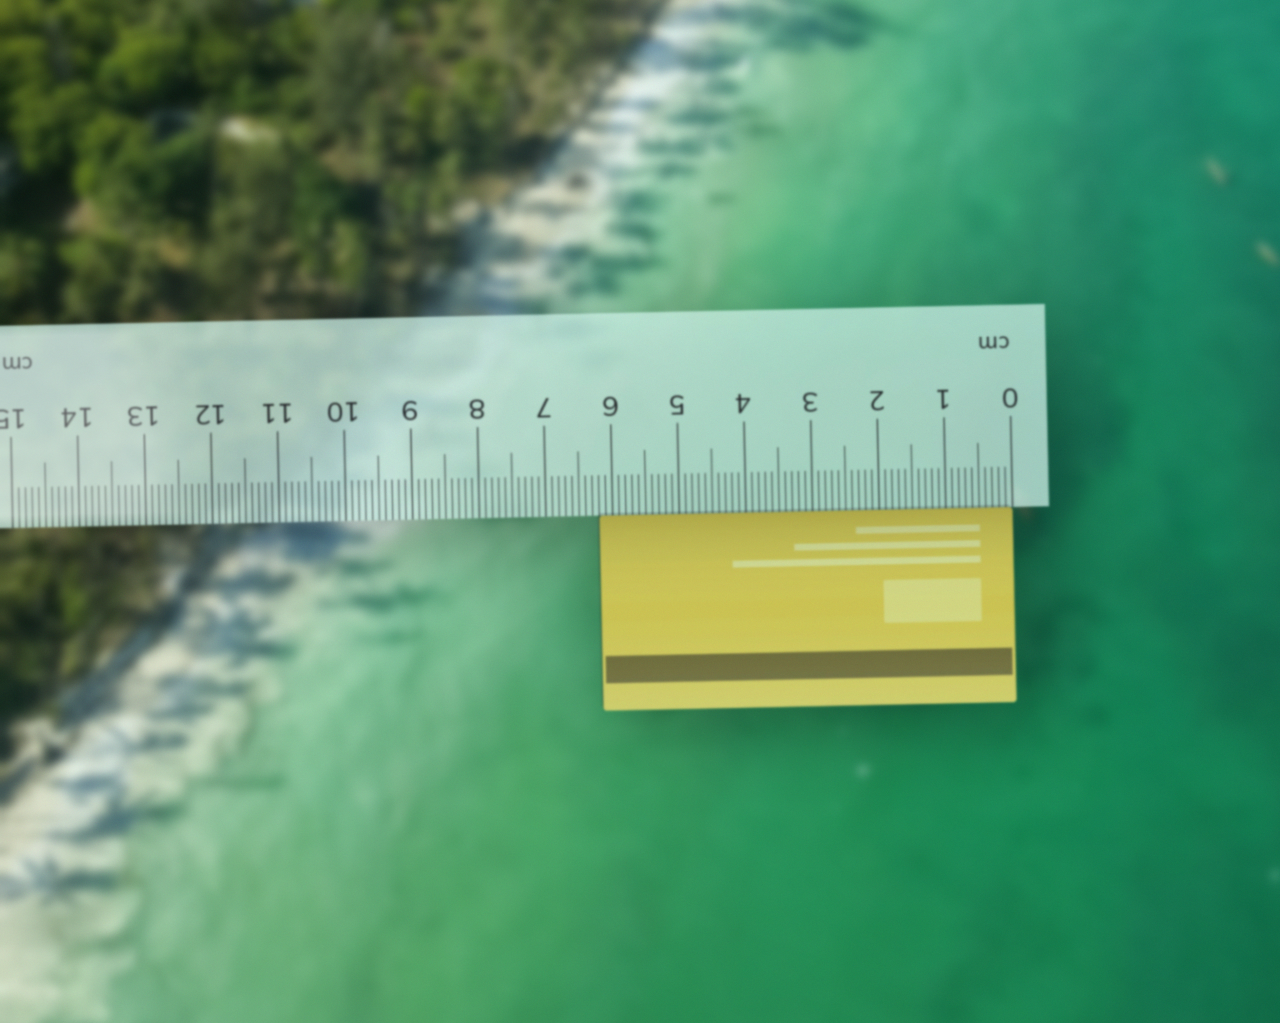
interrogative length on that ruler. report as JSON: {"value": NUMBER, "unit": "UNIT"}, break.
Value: {"value": 6.2, "unit": "cm"}
